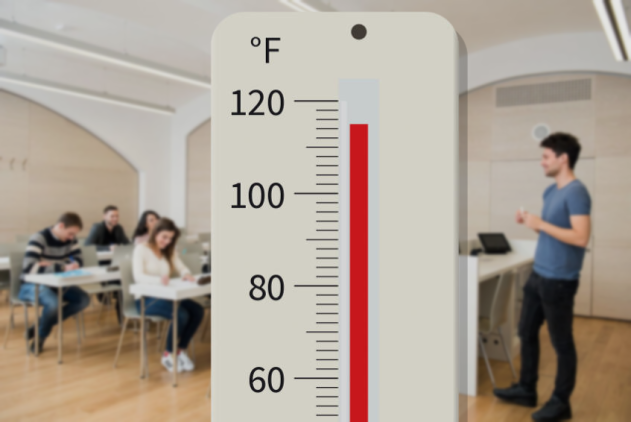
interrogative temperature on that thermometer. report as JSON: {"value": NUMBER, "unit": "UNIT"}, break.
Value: {"value": 115, "unit": "°F"}
